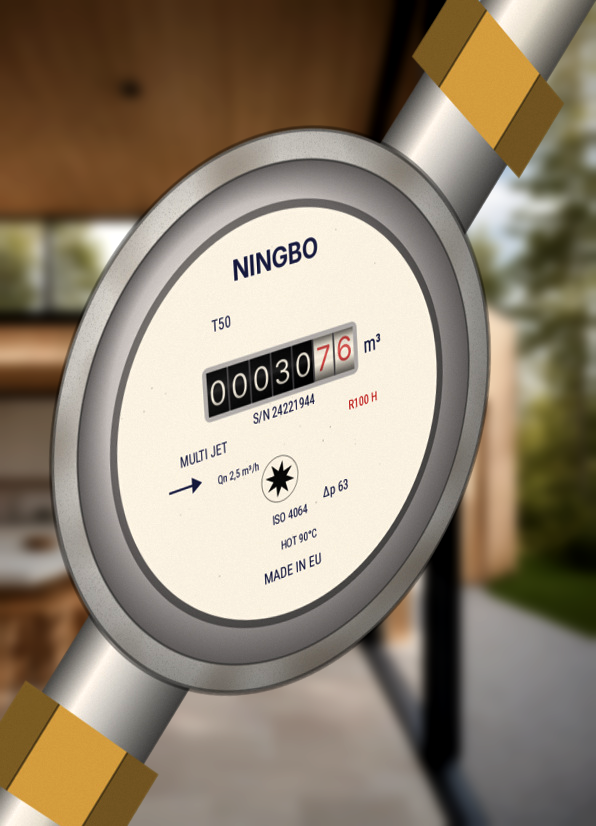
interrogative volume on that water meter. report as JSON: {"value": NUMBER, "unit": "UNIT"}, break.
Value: {"value": 30.76, "unit": "m³"}
